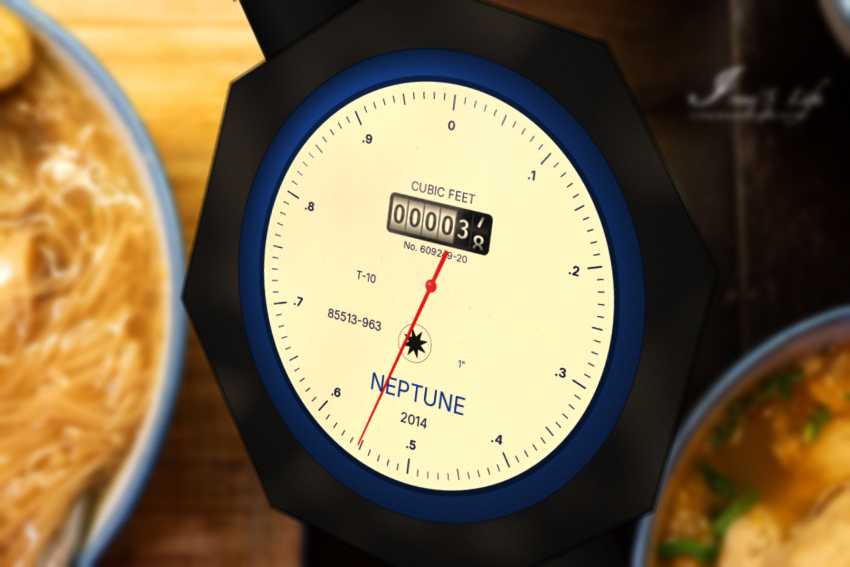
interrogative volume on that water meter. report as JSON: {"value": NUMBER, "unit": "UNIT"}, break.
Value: {"value": 37.55, "unit": "ft³"}
